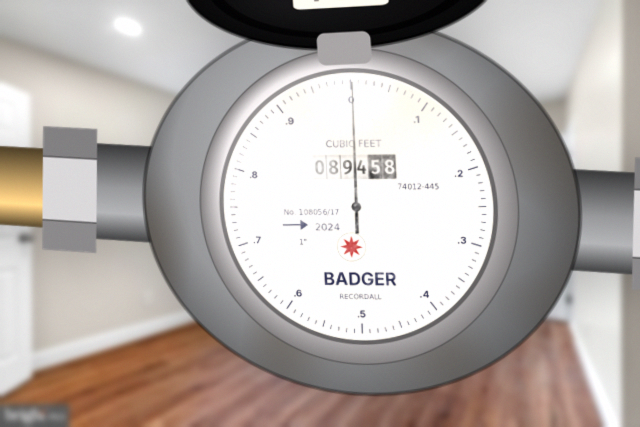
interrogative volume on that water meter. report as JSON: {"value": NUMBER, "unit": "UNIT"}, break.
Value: {"value": 89458.00, "unit": "ft³"}
